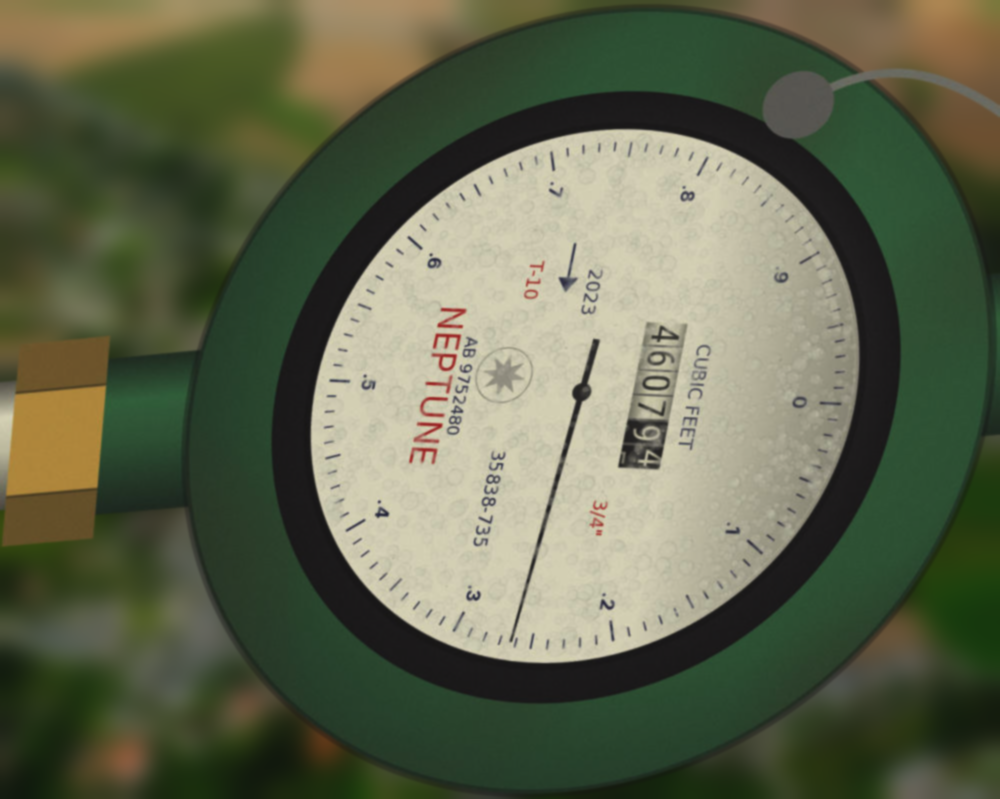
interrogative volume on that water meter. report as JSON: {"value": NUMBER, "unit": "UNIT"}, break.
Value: {"value": 460794.26, "unit": "ft³"}
